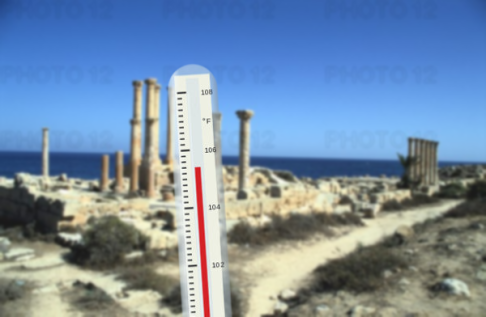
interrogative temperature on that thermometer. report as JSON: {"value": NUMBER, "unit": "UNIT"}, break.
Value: {"value": 105.4, "unit": "°F"}
